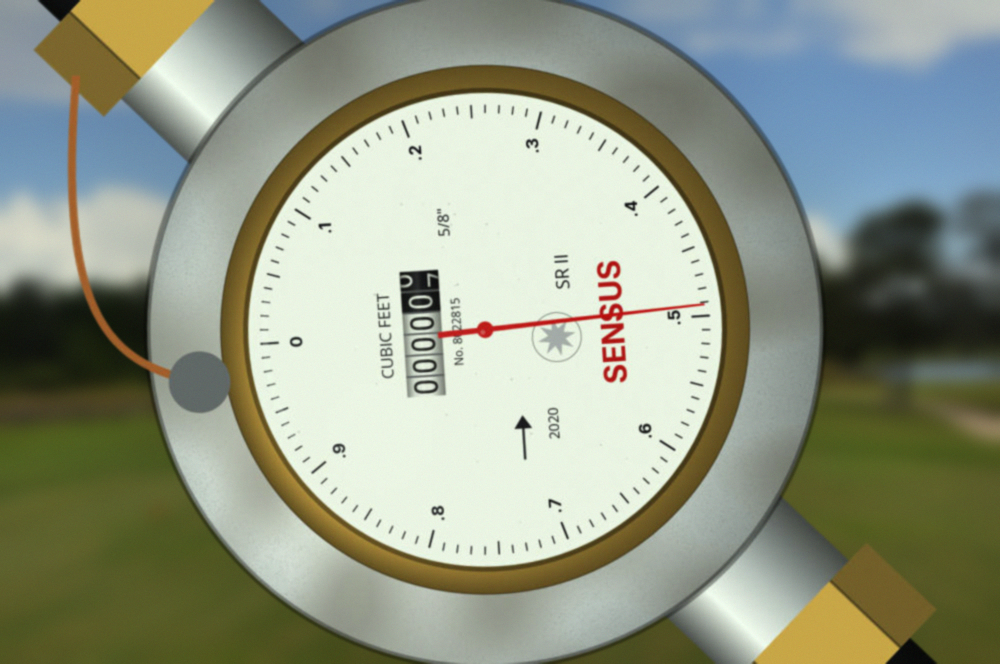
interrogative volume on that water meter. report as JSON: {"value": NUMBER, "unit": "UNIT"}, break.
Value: {"value": 6.49, "unit": "ft³"}
